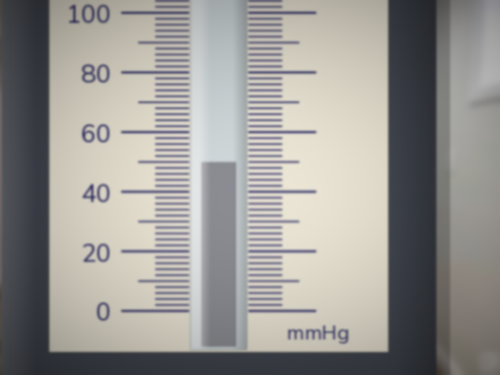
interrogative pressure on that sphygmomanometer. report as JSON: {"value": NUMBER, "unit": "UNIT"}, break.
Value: {"value": 50, "unit": "mmHg"}
